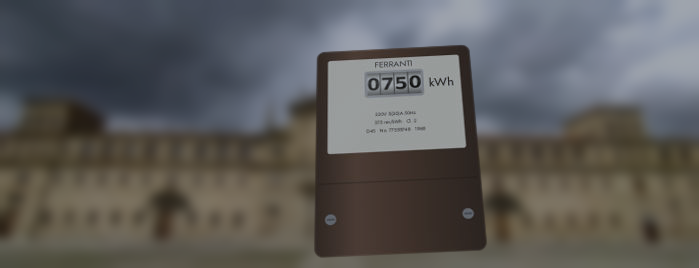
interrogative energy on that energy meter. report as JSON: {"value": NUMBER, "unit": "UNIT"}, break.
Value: {"value": 750, "unit": "kWh"}
